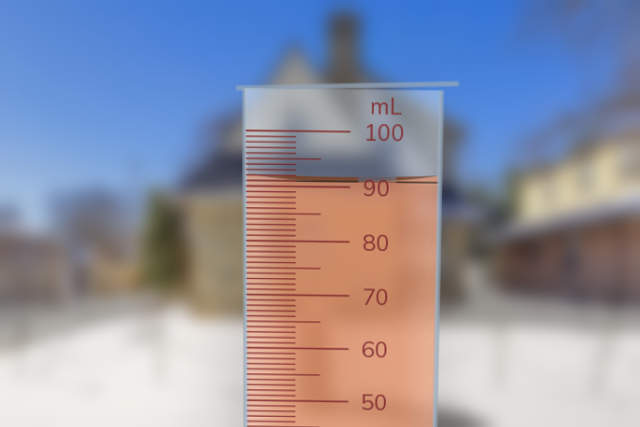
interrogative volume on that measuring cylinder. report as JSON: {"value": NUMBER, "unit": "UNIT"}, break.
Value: {"value": 91, "unit": "mL"}
